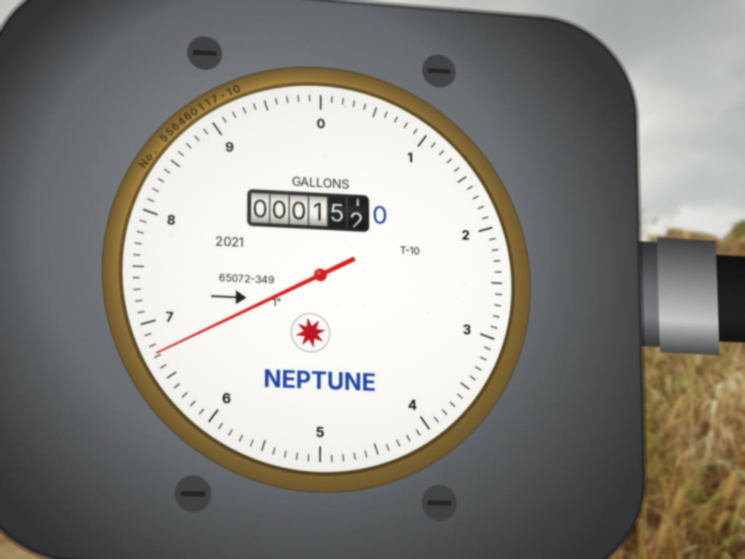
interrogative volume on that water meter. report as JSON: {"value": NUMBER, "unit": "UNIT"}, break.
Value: {"value": 1516.7, "unit": "gal"}
